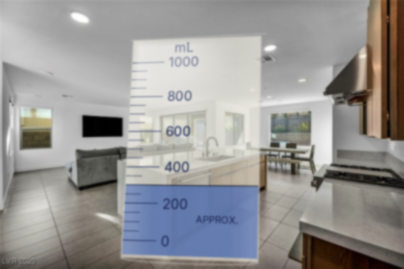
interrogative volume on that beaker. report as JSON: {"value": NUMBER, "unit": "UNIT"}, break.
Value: {"value": 300, "unit": "mL"}
